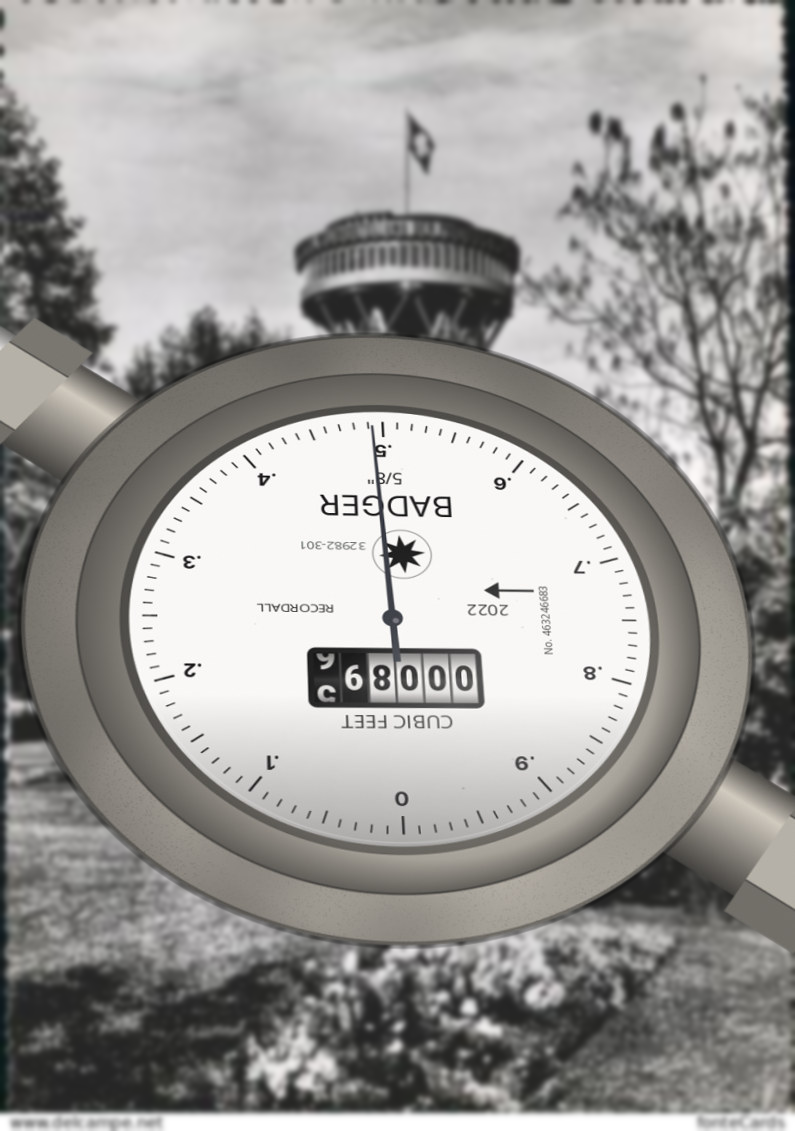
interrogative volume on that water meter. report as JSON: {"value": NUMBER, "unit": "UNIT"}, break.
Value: {"value": 895.49, "unit": "ft³"}
